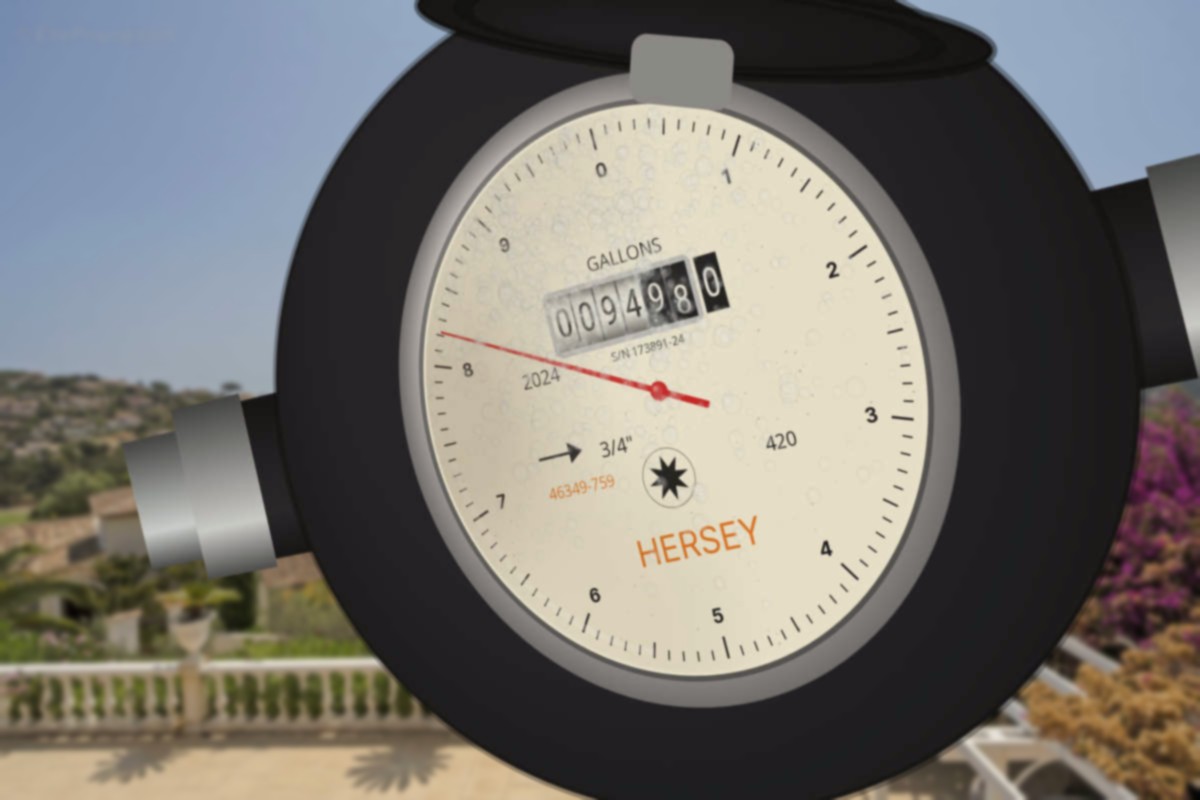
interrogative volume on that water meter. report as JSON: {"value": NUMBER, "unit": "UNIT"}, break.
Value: {"value": 94978.2, "unit": "gal"}
